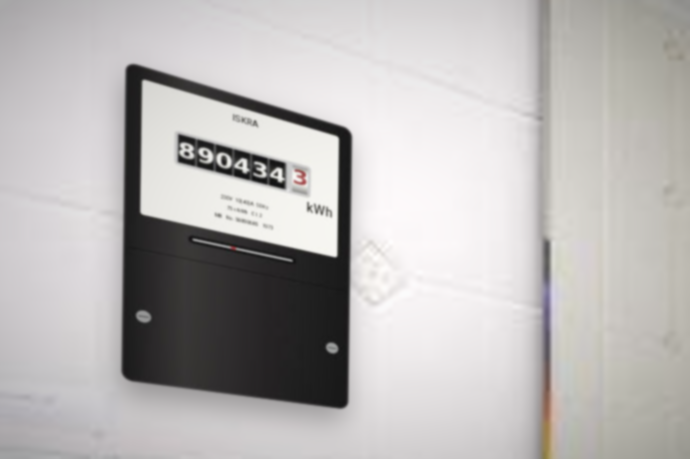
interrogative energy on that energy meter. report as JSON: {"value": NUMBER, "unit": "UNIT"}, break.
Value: {"value": 890434.3, "unit": "kWh"}
